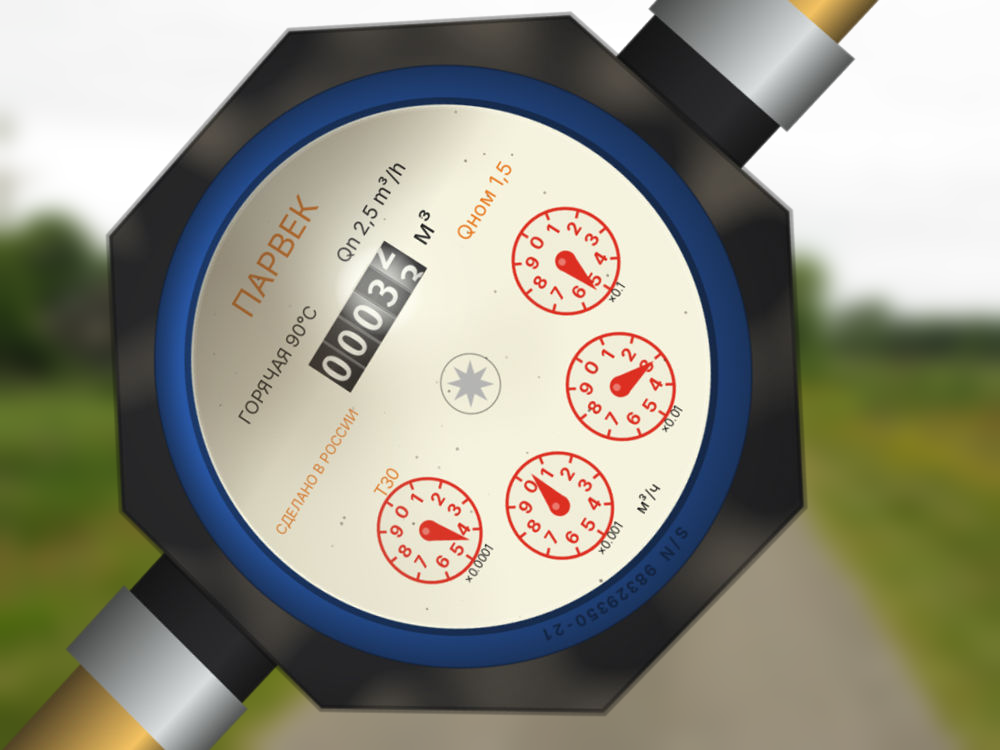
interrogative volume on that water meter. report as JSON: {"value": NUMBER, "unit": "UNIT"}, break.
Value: {"value": 32.5304, "unit": "m³"}
